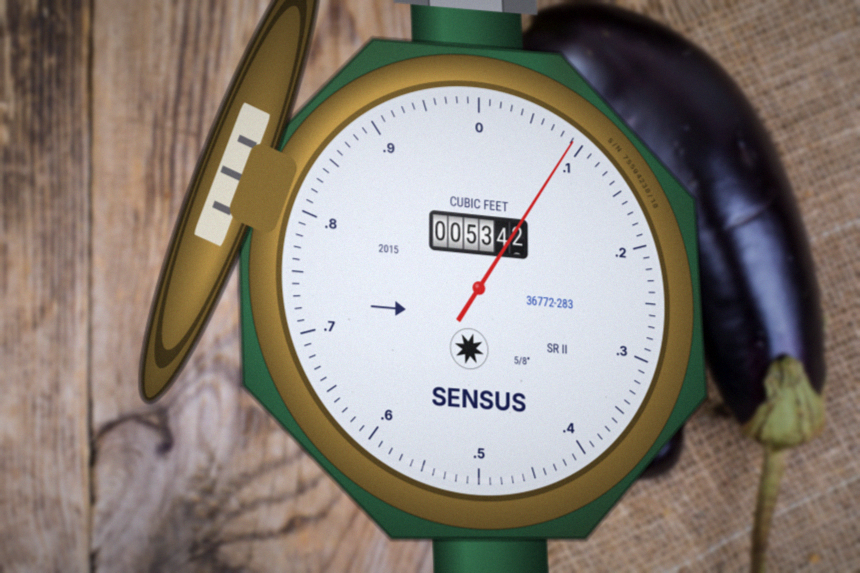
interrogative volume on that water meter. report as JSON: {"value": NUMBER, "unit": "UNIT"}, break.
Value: {"value": 5342.09, "unit": "ft³"}
